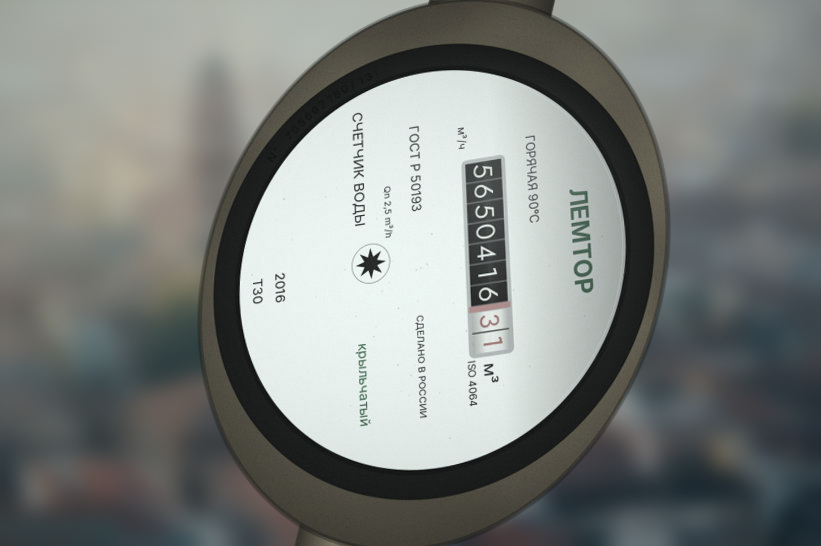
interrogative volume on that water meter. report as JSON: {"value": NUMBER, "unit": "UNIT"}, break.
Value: {"value": 5650416.31, "unit": "m³"}
